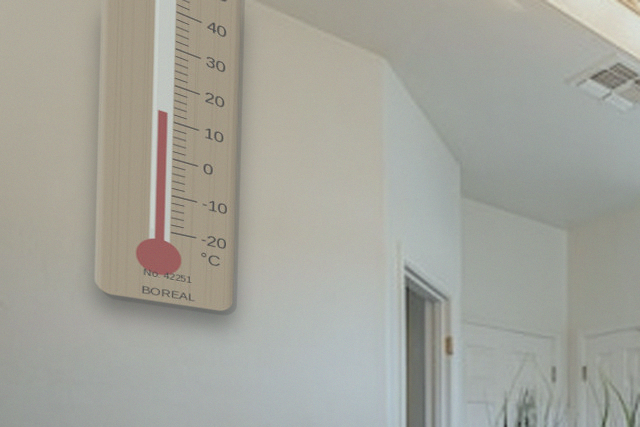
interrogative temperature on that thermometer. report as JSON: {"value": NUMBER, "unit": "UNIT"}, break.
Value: {"value": 12, "unit": "°C"}
